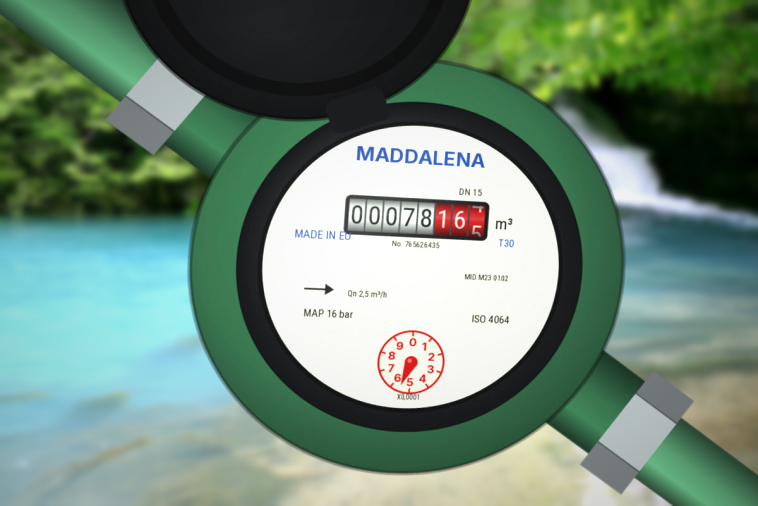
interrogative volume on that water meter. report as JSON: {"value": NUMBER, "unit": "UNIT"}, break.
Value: {"value": 78.1645, "unit": "m³"}
